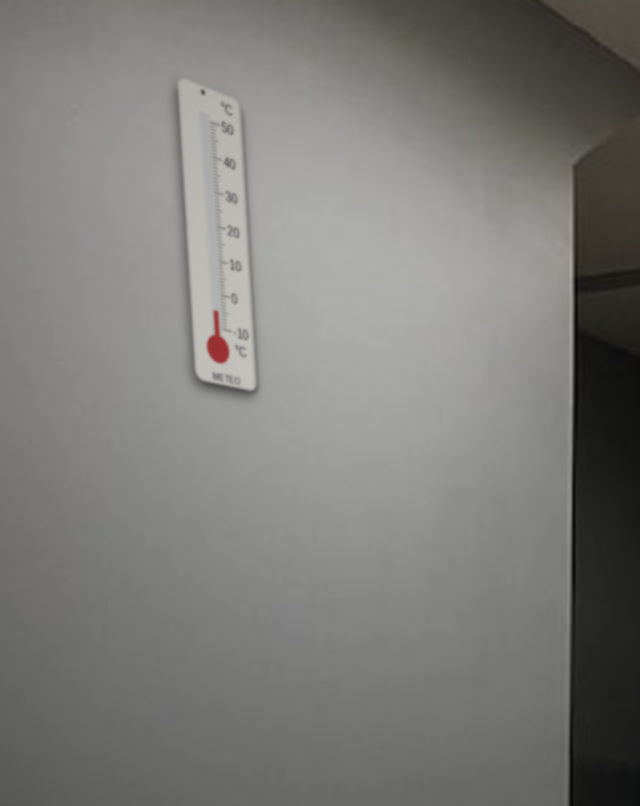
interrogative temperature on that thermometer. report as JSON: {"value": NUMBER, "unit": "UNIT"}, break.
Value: {"value": -5, "unit": "°C"}
